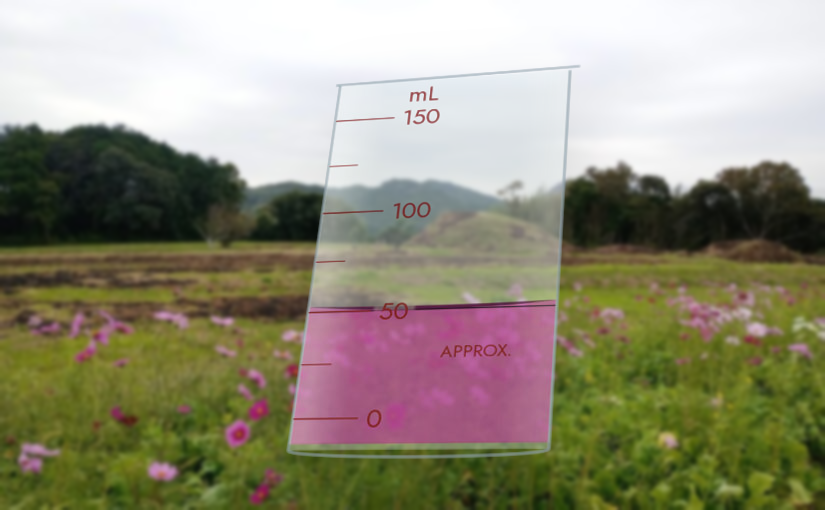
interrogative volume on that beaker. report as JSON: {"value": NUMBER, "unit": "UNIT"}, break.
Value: {"value": 50, "unit": "mL"}
